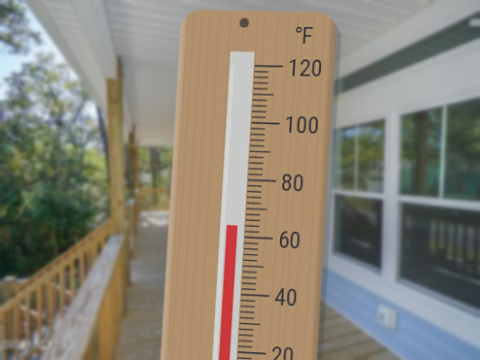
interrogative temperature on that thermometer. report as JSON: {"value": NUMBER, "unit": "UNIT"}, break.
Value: {"value": 64, "unit": "°F"}
